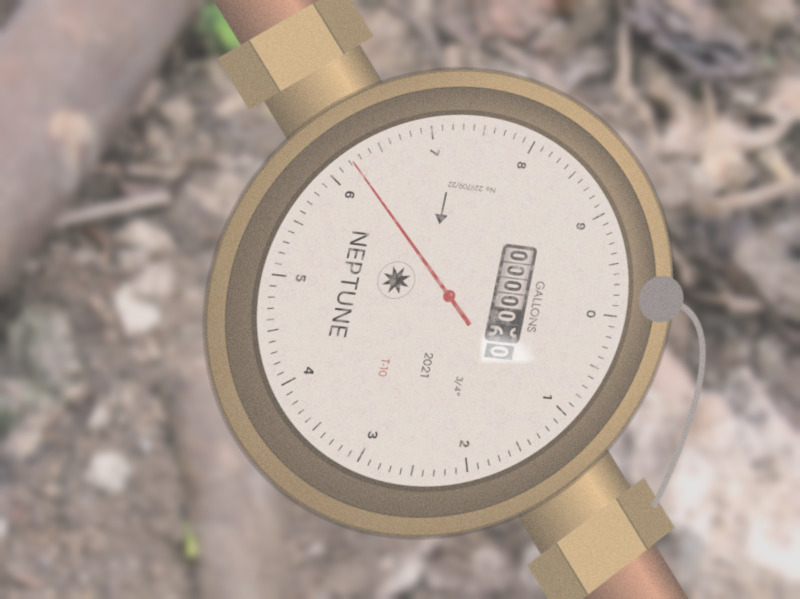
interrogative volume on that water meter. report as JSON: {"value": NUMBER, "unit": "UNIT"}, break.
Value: {"value": 56.2, "unit": "gal"}
